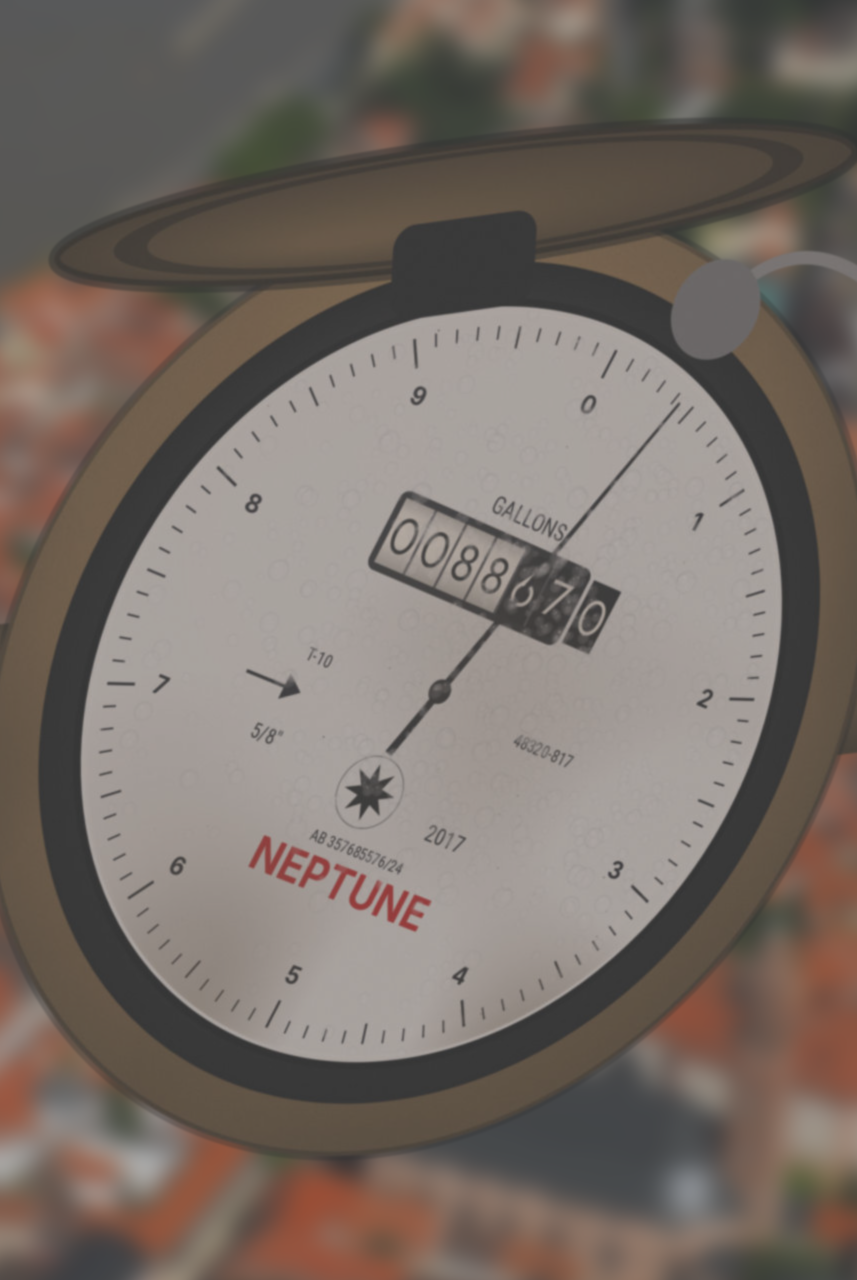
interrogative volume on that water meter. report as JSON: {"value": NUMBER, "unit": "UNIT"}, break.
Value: {"value": 88670.4, "unit": "gal"}
